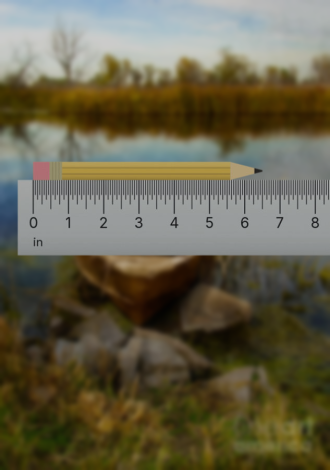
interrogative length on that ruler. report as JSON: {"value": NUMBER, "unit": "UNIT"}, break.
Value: {"value": 6.5, "unit": "in"}
